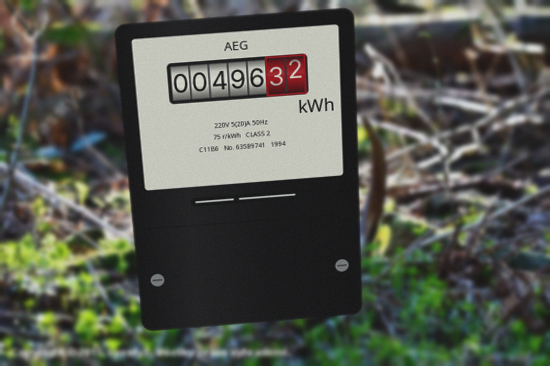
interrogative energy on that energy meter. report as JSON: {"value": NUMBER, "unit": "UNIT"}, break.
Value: {"value": 496.32, "unit": "kWh"}
